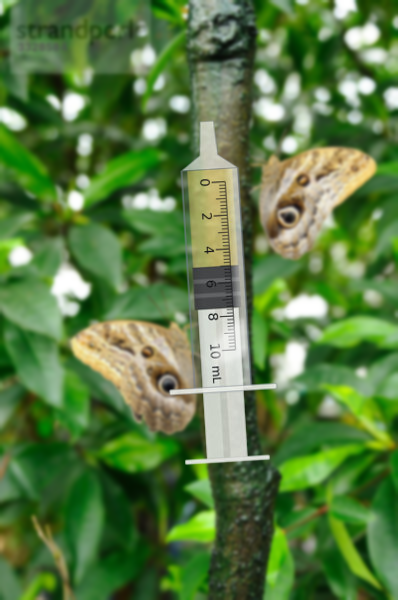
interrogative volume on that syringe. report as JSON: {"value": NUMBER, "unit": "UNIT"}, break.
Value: {"value": 5, "unit": "mL"}
